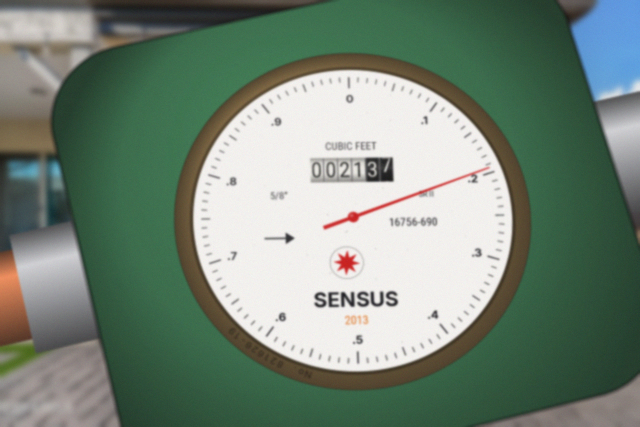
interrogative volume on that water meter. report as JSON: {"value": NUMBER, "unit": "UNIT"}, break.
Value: {"value": 2137.19, "unit": "ft³"}
